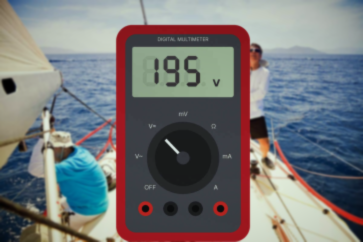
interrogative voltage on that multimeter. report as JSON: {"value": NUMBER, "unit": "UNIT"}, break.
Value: {"value": 195, "unit": "V"}
